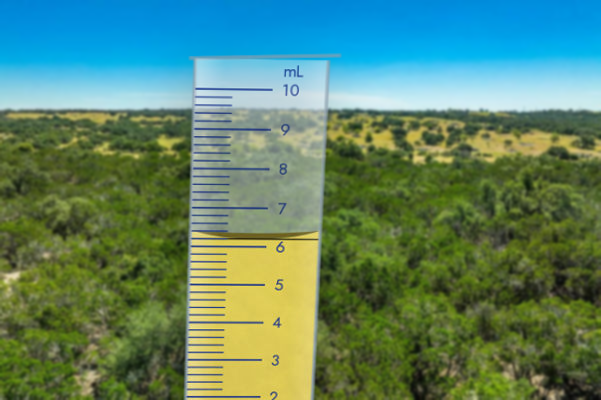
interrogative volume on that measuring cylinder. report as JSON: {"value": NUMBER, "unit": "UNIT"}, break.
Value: {"value": 6.2, "unit": "mL"}
